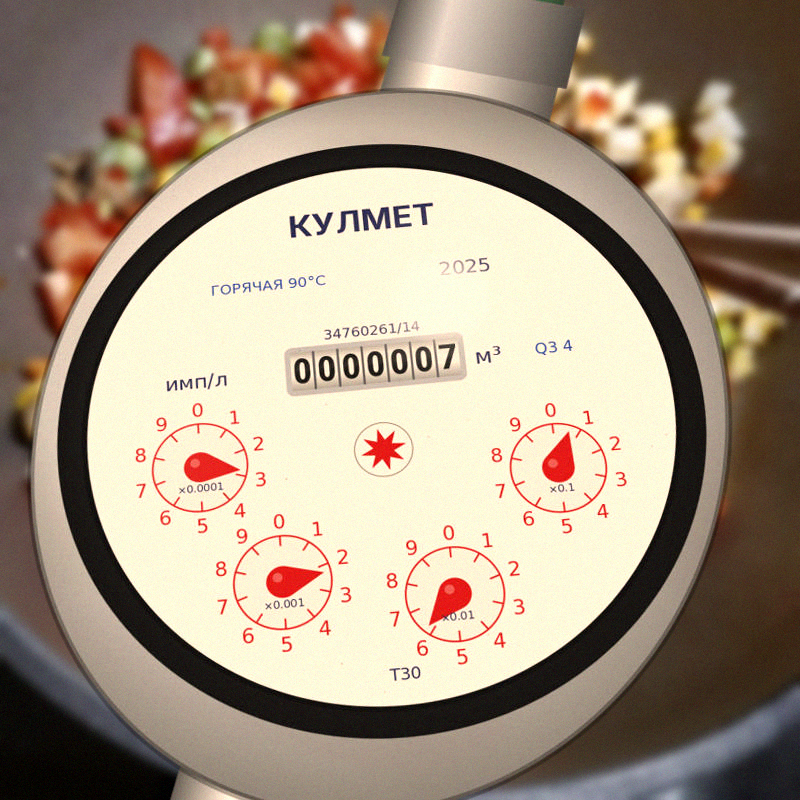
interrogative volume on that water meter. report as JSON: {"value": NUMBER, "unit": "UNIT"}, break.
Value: {"value": 7.0622, "unit": "m³"}
